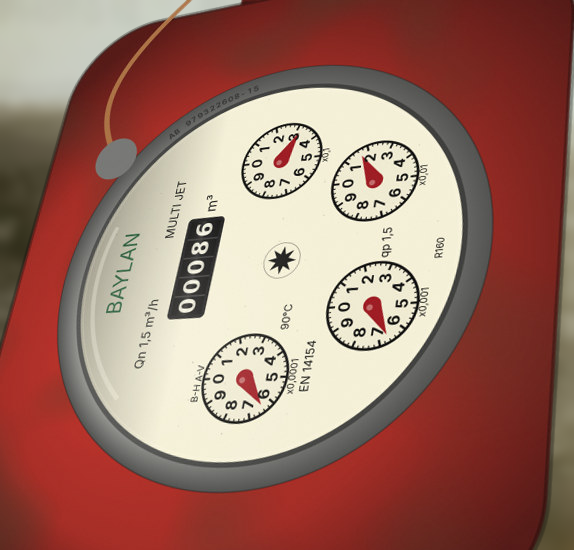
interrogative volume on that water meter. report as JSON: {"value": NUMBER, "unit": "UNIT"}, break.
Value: {"value": 86.3166, "unit": "m³"}
